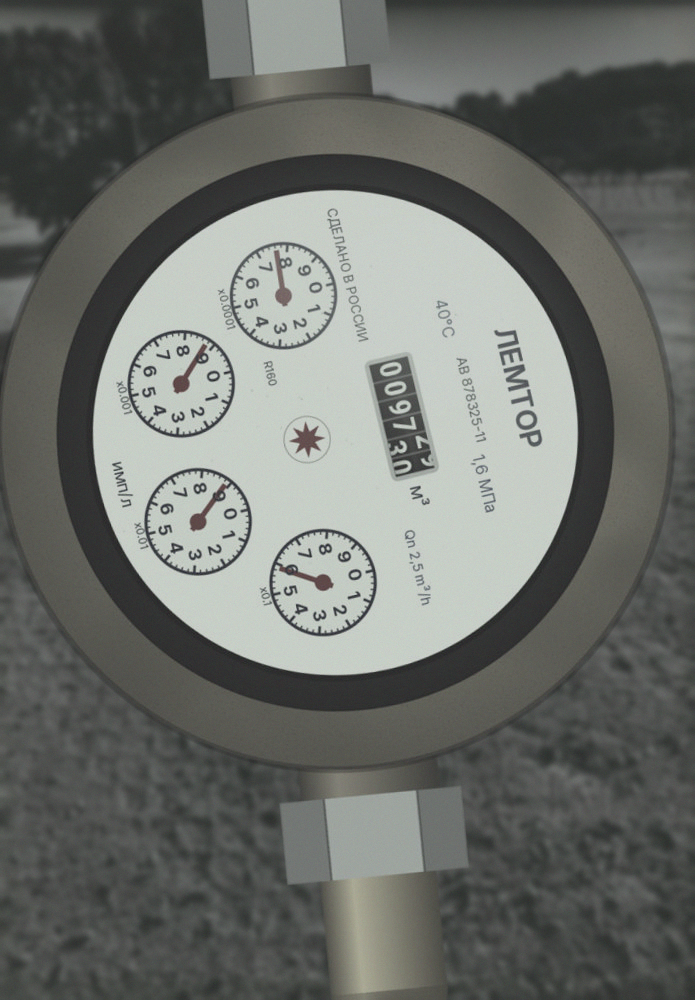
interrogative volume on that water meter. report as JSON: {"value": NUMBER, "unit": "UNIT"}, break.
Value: {"value": 9729.5887, "unit": "m³"}
